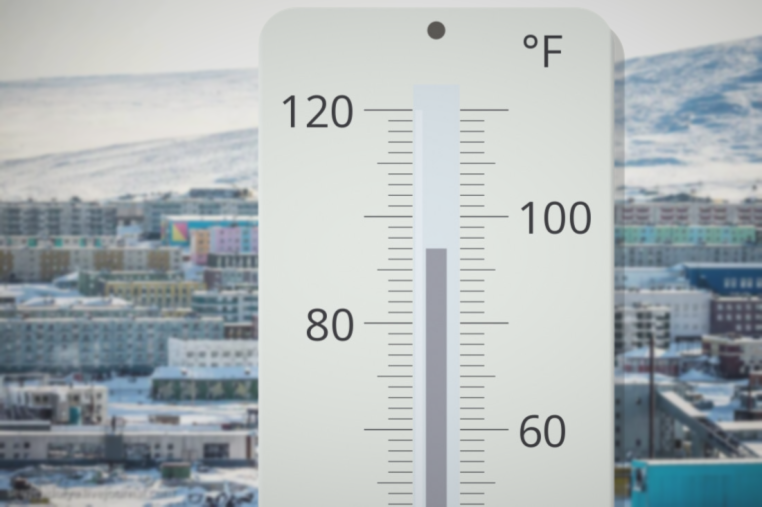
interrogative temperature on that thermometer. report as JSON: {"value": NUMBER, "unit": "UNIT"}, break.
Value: {"value": 94, "unit": "°F"}
